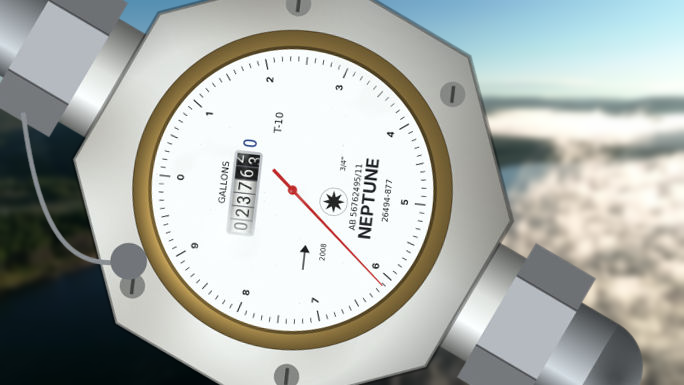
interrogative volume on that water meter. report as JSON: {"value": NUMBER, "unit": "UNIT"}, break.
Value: {"value": 237626.1, "unit": "gal"}
